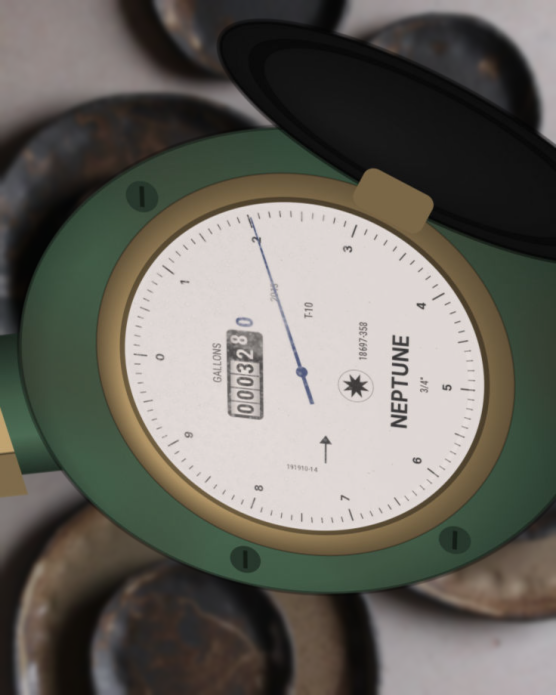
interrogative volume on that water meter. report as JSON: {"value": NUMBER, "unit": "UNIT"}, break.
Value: {"value": 3282.0, "unit": "gal"}
